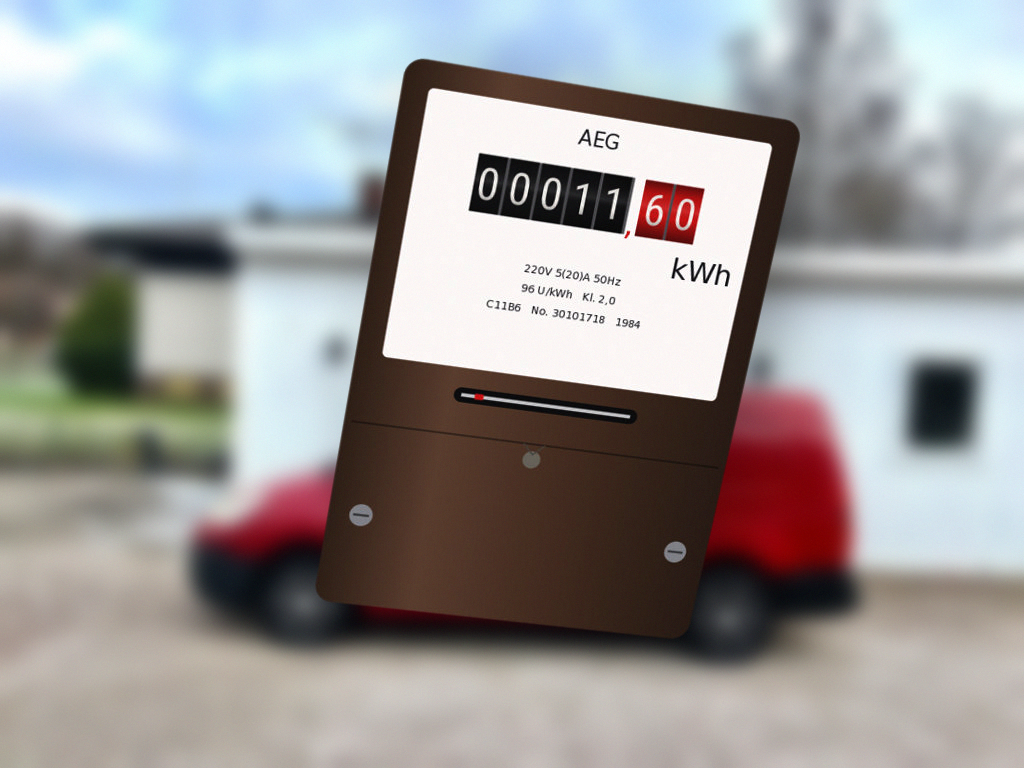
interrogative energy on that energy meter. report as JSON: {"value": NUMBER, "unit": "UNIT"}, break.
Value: {"value": 11.60, "unit": "kWh"}
